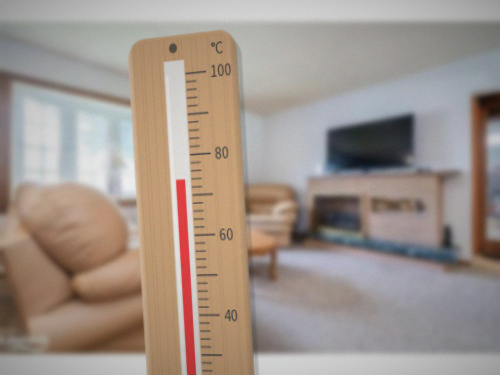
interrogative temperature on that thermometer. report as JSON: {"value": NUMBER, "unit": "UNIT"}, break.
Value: {"value": 74, "unit": "°C"}
